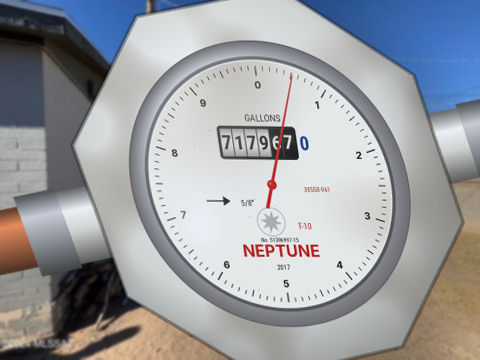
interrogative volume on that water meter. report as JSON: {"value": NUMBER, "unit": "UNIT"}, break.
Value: {"value": 7179670.5, "unit": "gal"}
